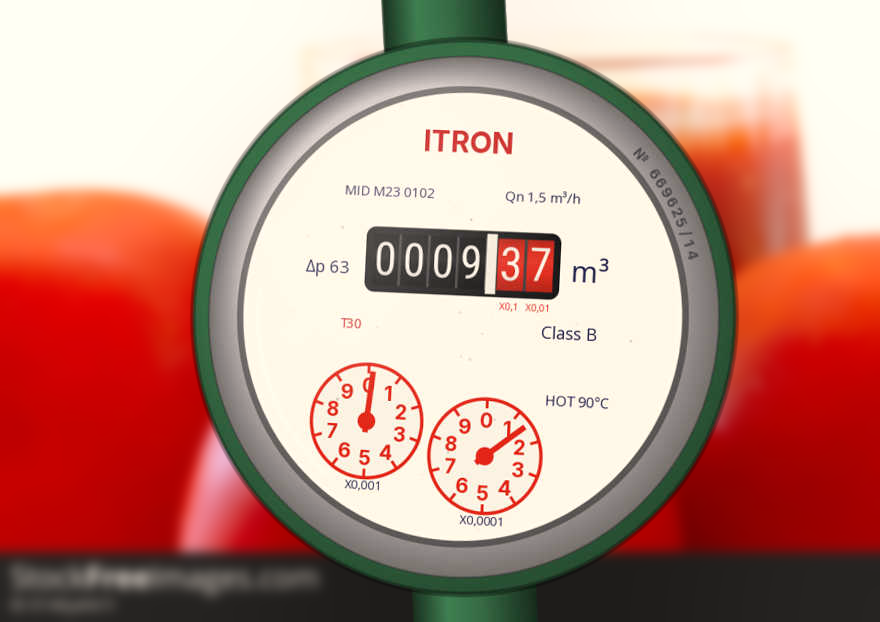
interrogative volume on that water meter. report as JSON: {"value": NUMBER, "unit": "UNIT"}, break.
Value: {"value": 9.3701, "unit": "m³"}
